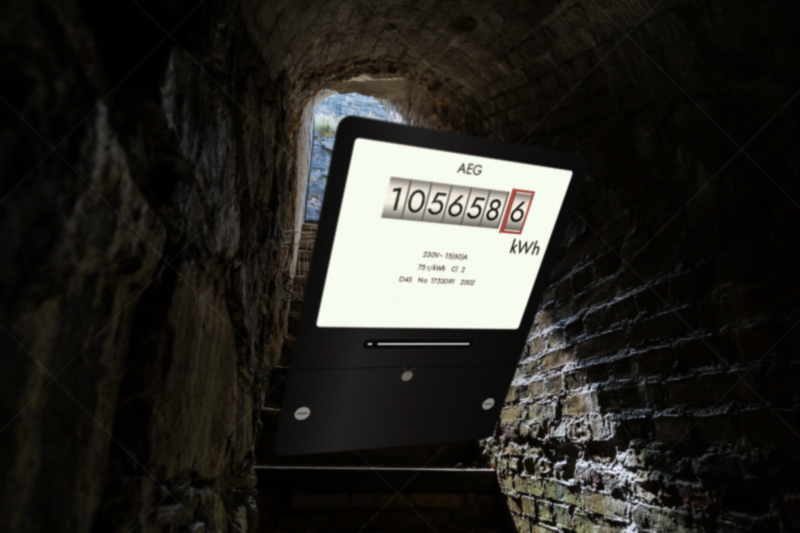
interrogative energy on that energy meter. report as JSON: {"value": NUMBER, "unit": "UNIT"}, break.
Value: {"value": 105658.6, "unit": "kWh"}
